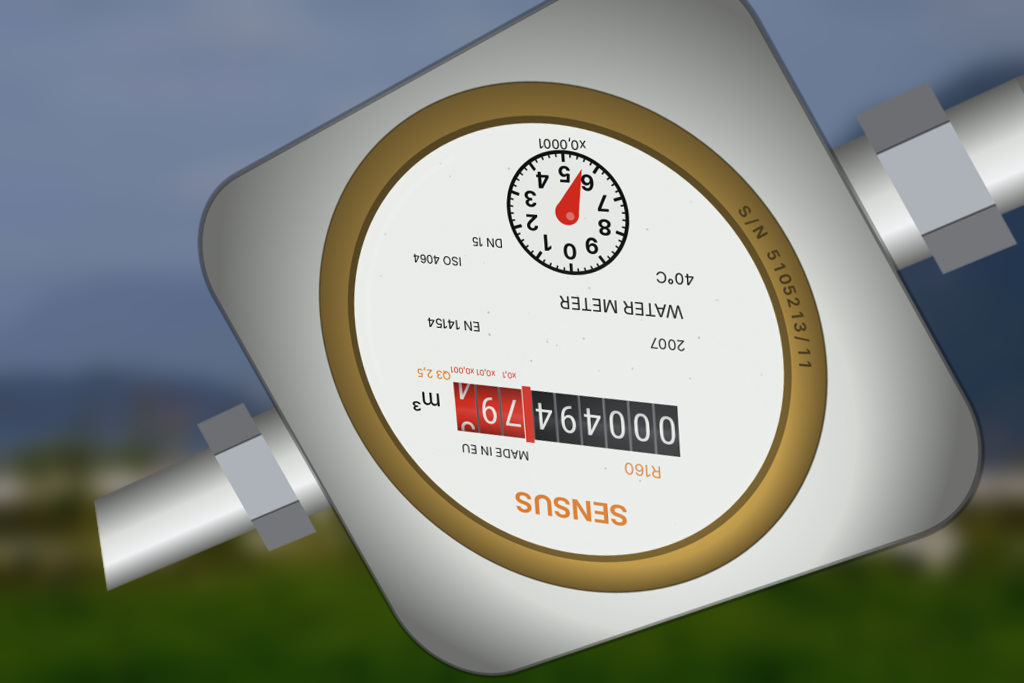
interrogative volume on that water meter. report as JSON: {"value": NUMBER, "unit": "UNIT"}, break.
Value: {"value": 494.7935, "unit": "m³"}
